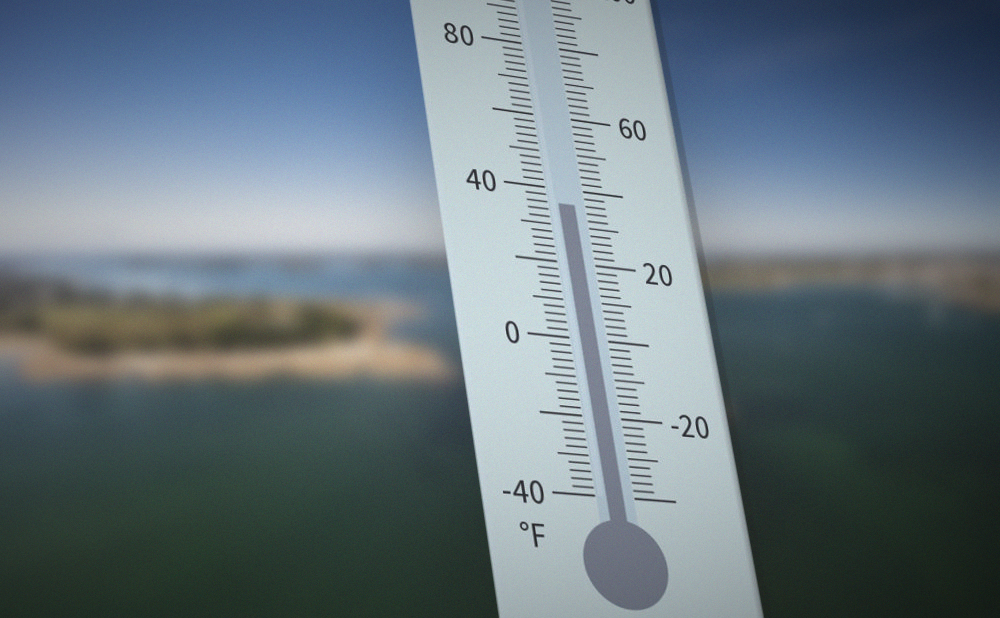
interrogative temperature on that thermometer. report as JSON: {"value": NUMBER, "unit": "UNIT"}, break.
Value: {"value": 36, "unit": "°F"}
